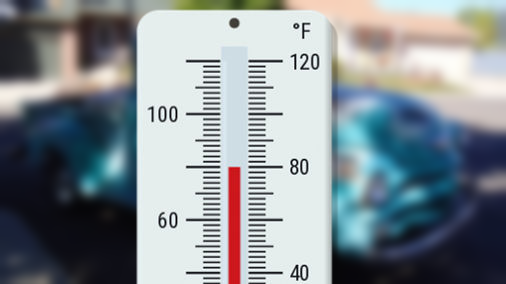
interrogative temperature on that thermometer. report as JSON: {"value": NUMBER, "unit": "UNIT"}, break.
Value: {"value": 80, "unit": "°F"}
